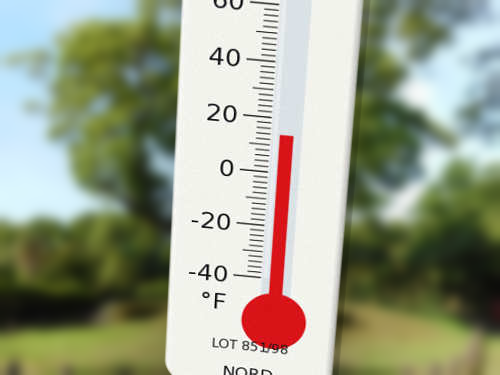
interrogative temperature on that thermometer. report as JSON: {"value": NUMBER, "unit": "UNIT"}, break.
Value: {"value": 14, "unit": "°F"}
